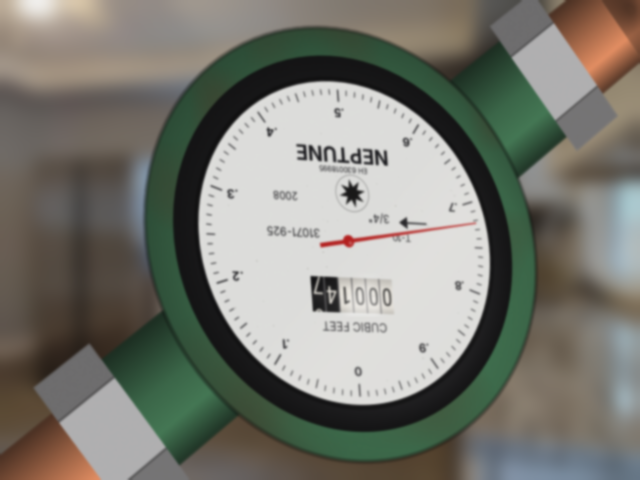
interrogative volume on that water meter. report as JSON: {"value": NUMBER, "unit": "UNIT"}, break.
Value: {"value": 146.72, "unit": "ft³"}
